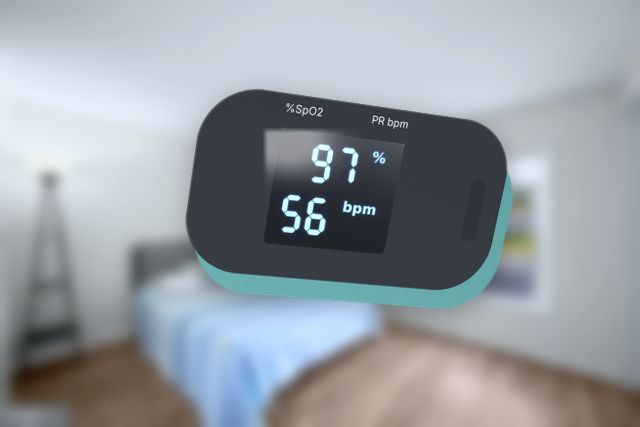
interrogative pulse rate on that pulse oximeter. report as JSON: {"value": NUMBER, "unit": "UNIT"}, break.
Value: {"value": 56, "unit": "bpm"}
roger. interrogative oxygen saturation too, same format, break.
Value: {"value": 97, "unit": "%"}
